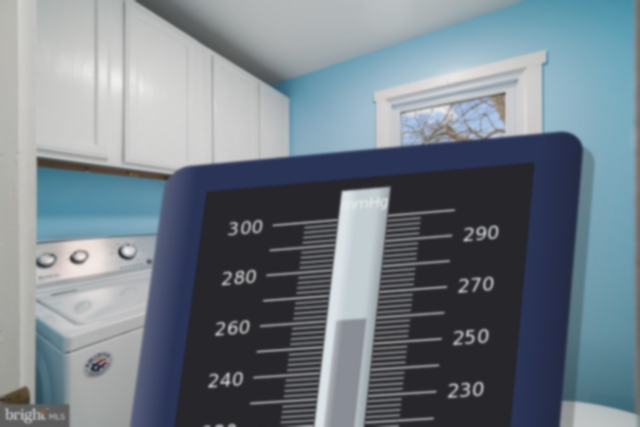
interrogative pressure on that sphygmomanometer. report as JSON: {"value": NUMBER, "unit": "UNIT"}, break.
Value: {"value": 260, "unit": "mmHg"}
